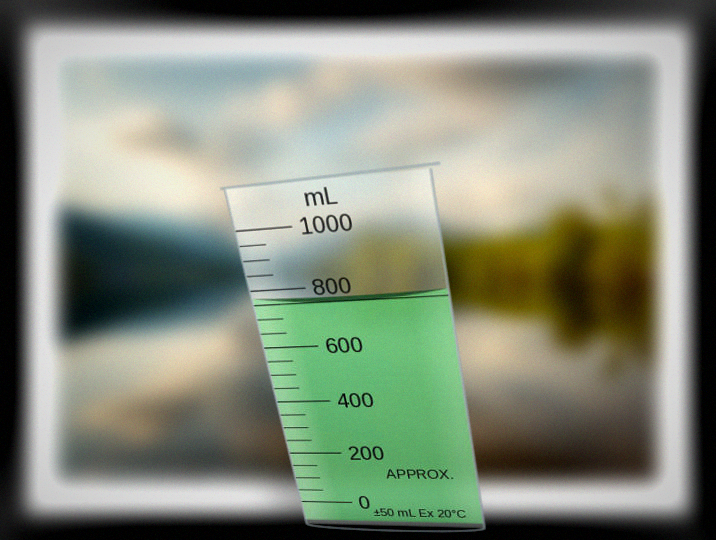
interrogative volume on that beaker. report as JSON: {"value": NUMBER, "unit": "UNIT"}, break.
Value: {"value": 750, "unit": "mL"}
